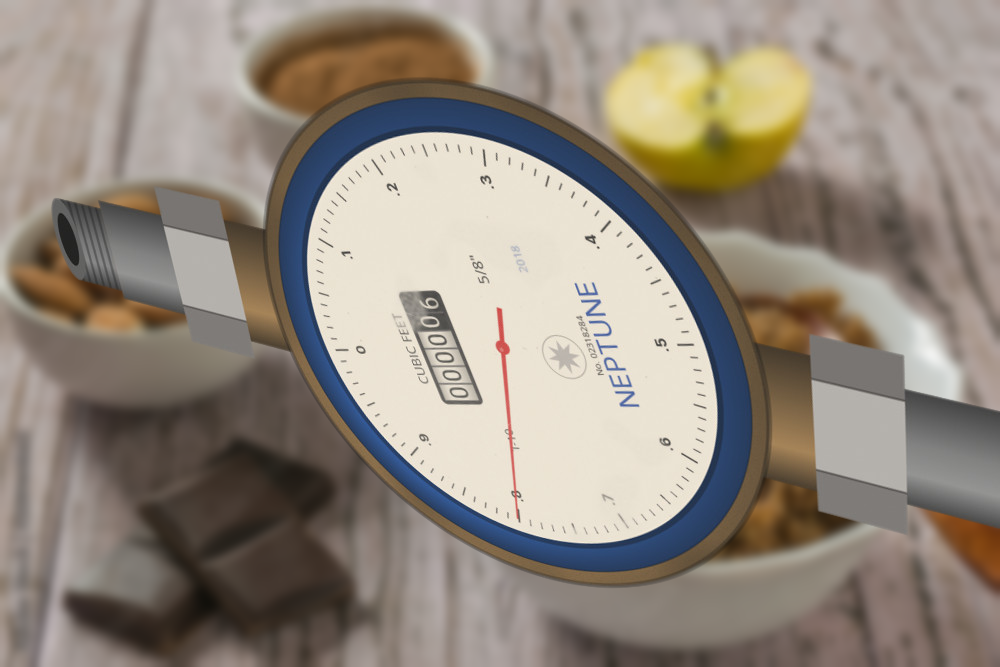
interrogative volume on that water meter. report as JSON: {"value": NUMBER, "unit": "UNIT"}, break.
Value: {"value": 5.80, "unit": "ft³"}
